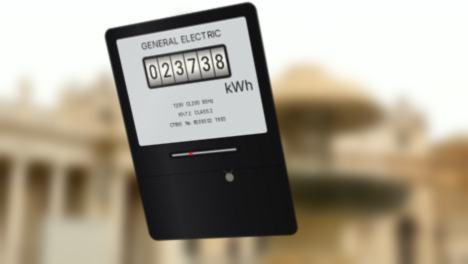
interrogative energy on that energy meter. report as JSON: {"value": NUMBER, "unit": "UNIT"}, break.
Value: {"value": 23738, "unit": "kWh"}
